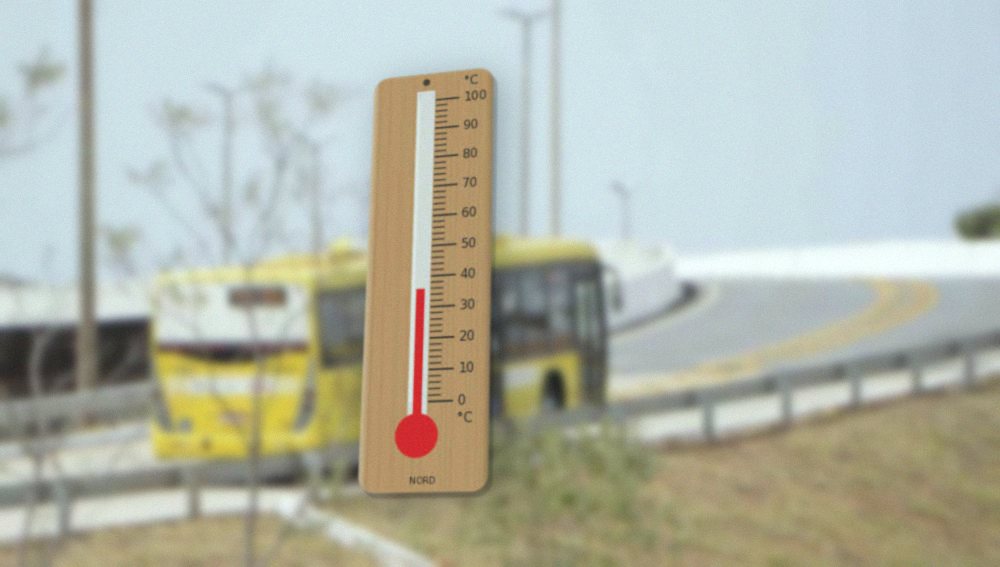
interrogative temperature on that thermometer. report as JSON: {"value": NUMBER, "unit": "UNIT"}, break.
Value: {"value": 36, "unit": "°C"}
